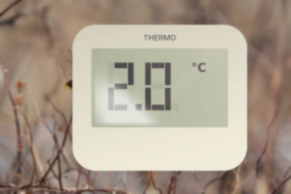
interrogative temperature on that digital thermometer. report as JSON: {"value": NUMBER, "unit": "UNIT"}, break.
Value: {"value": 2.0, "unit": "°C"}
